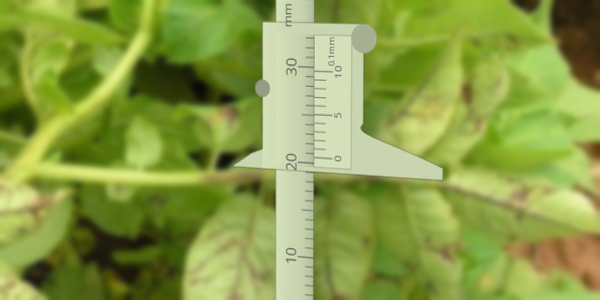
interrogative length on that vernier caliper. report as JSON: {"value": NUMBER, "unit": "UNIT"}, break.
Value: {"value": 20.6, "unit": "mm"}
